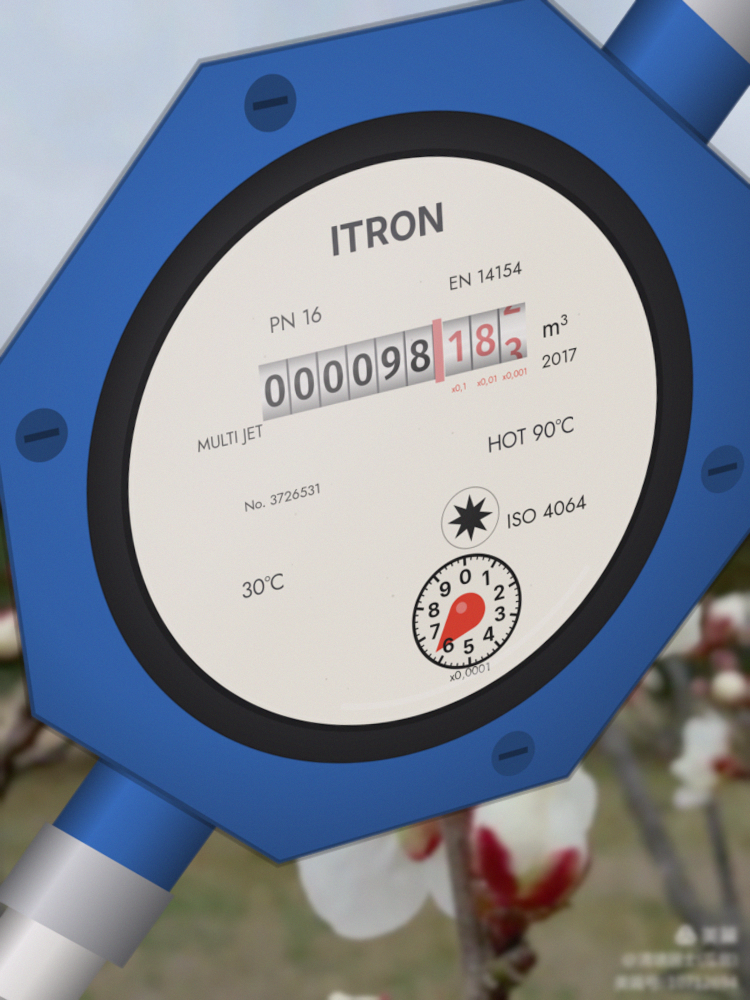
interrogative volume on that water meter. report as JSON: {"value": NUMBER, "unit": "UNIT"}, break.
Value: {"value": 98.1826, "unit": "m³"}
